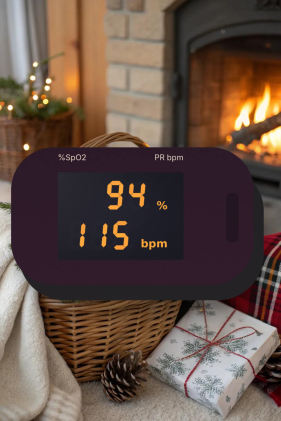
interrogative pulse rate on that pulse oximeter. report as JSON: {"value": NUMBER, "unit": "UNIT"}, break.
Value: {"value": 115, "unit": "bpm"}
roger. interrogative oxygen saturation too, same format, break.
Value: {"value": 94, "unit": "%"}
